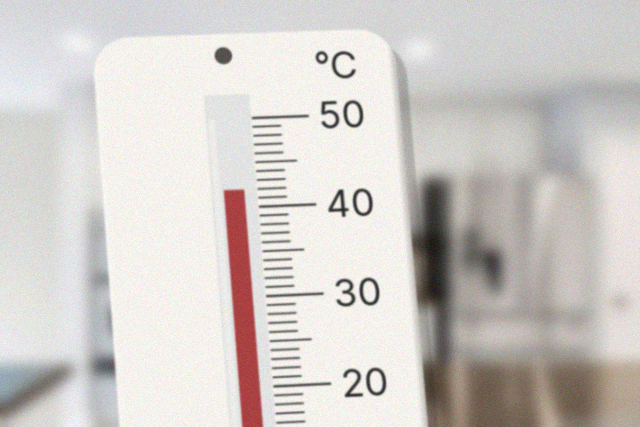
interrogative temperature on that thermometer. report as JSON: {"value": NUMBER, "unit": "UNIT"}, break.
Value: {"value": 42, "unit": "°C"}
